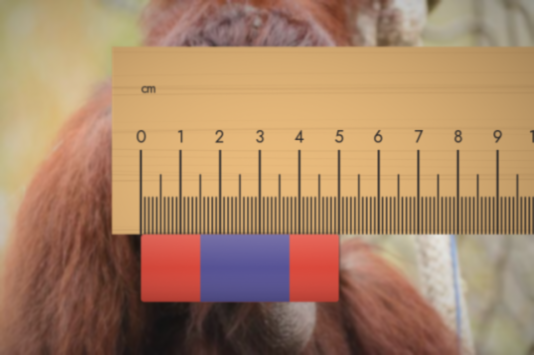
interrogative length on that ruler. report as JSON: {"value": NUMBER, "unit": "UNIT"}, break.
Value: {"value": 5, "unit": "cm"}
